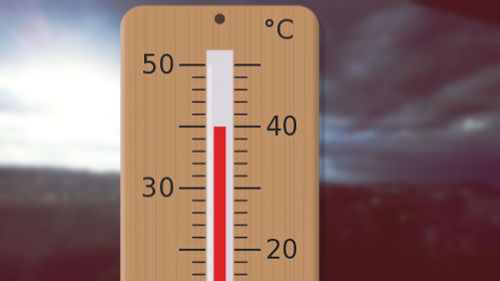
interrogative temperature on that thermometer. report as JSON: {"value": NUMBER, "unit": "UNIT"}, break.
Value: {"value": 40, "unit": "°C"}
